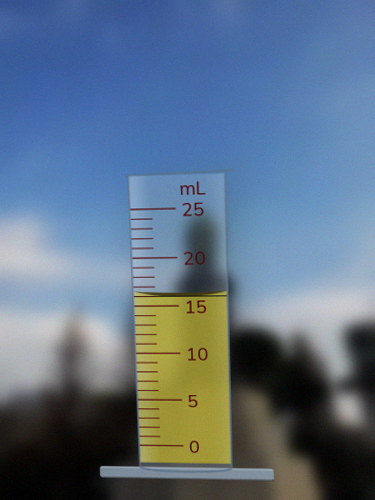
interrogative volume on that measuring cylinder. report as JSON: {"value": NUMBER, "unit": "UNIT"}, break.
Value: {"value": 16, "unit": "mL"}
